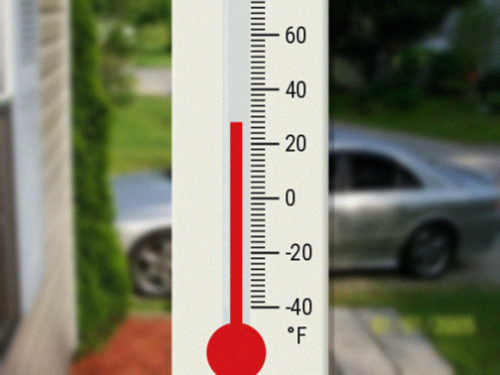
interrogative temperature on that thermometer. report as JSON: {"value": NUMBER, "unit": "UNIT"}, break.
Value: {"value": 28, "unit": "°F"}
